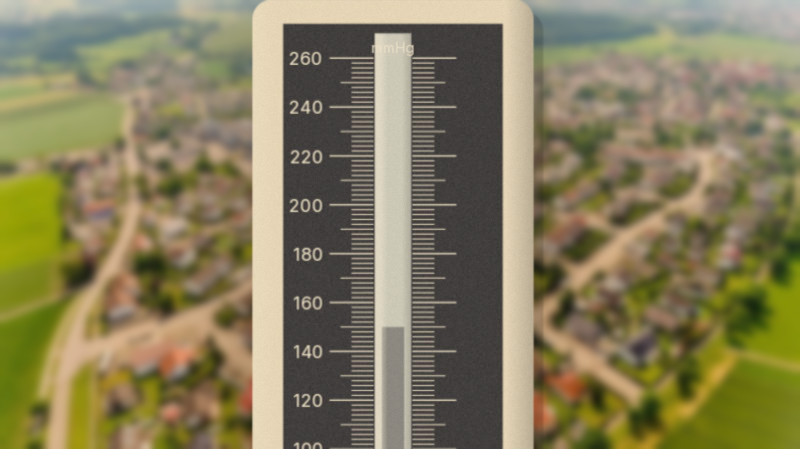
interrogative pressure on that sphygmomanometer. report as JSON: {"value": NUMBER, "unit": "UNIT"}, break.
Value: {"value": 150, "unit": "mmHg"}
